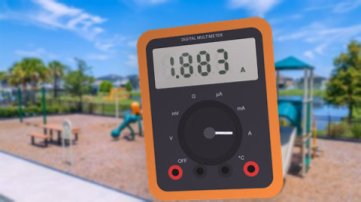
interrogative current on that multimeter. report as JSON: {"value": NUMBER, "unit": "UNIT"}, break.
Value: {"value": 1.883, "unit": "A"}
